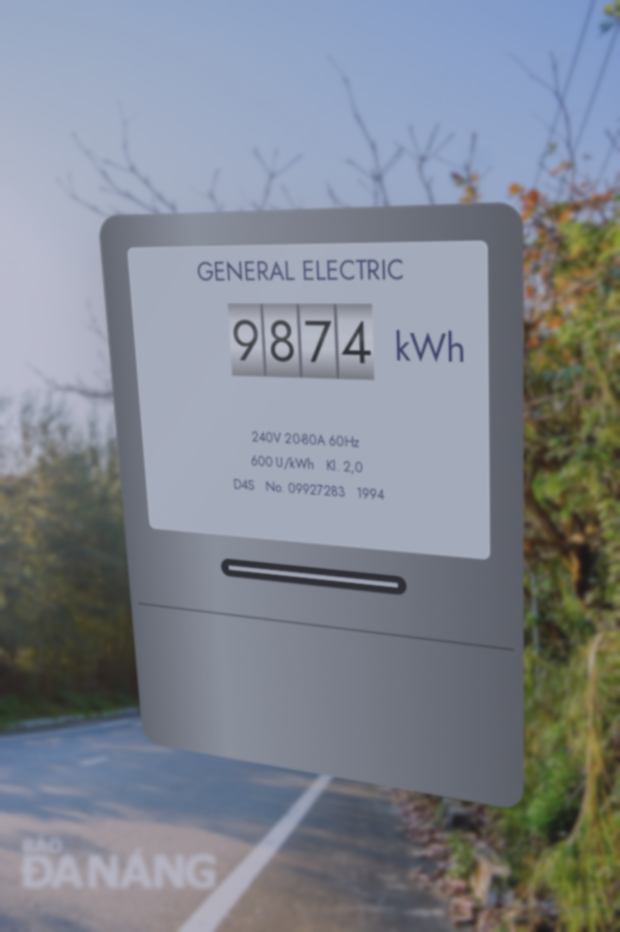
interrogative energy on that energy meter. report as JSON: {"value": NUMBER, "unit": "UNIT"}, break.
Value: {"value": 9874, "unit": "kWh"}
